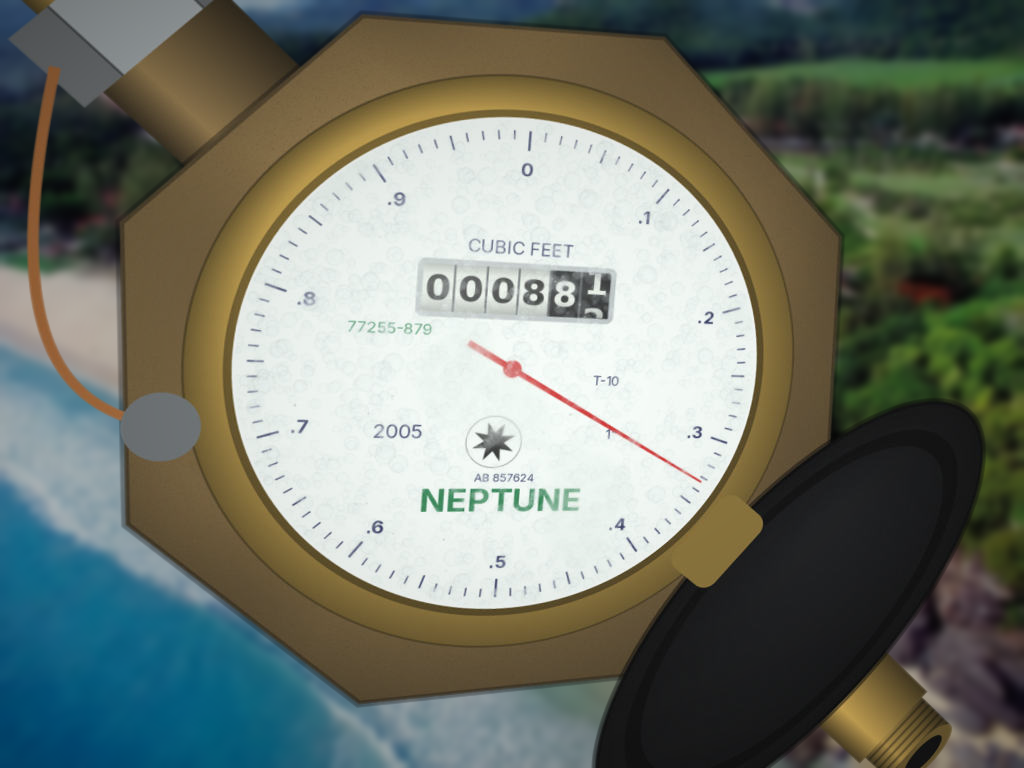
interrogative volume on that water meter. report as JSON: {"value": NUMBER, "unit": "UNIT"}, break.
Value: {"value": 881.33, "unit": "ft³"}
